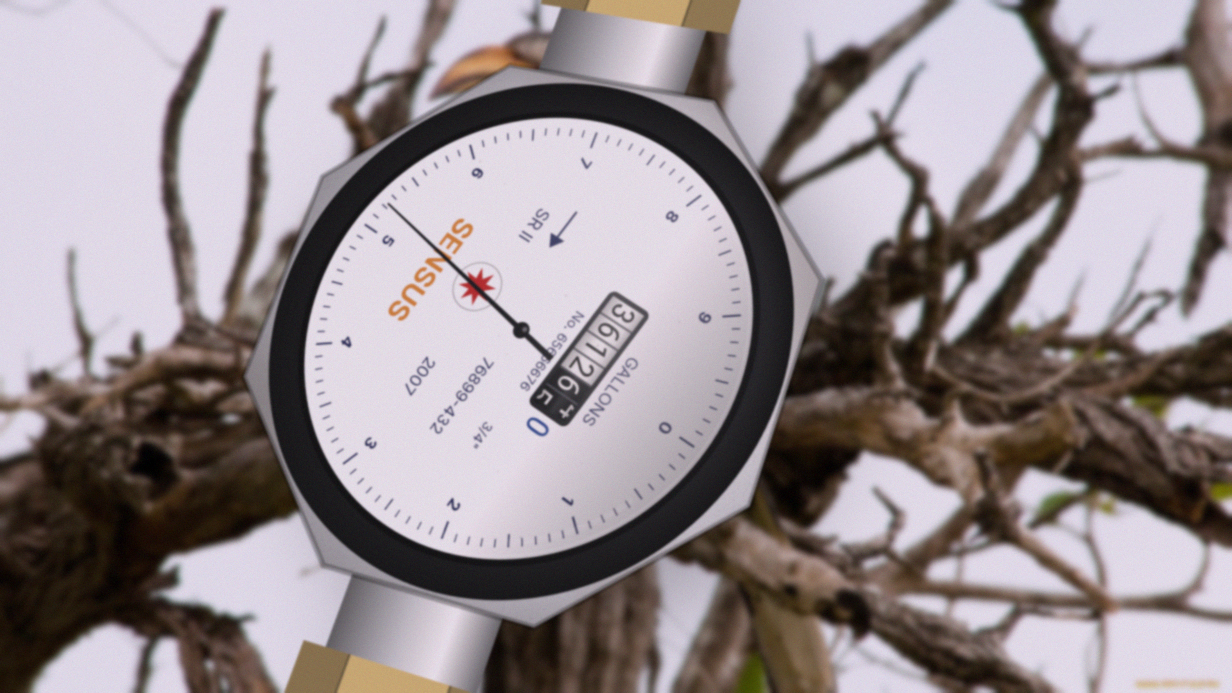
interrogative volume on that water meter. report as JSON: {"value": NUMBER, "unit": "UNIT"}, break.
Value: {"value": 3612645.2, "unit": "gal"}
